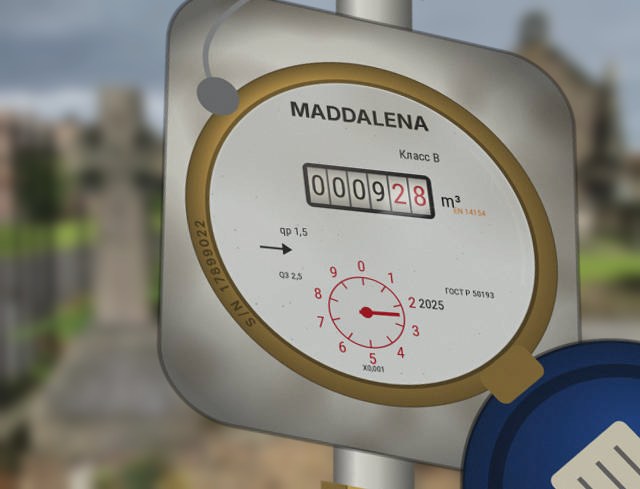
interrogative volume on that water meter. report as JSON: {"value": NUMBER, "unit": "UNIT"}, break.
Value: {"value": 9.282, "unit": "m³"}
